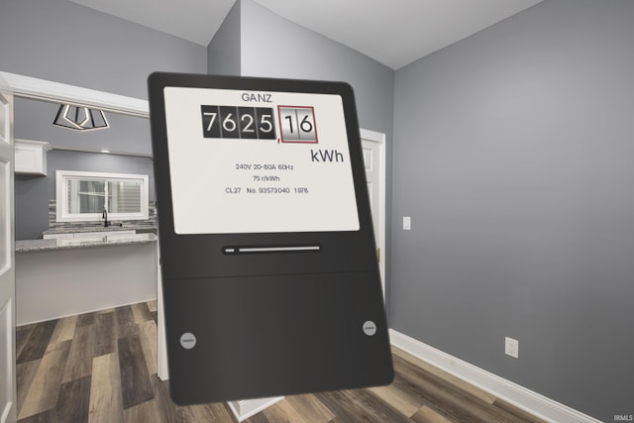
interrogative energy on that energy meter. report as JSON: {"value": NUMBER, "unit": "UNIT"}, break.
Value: {"value": 7625.16, "unit": "kWh"}
